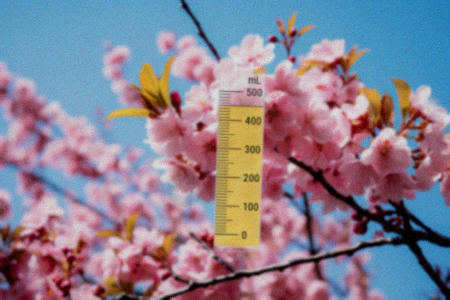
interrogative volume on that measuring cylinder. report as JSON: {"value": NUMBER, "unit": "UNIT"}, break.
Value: {"value": 450, "unit": "mL"}
